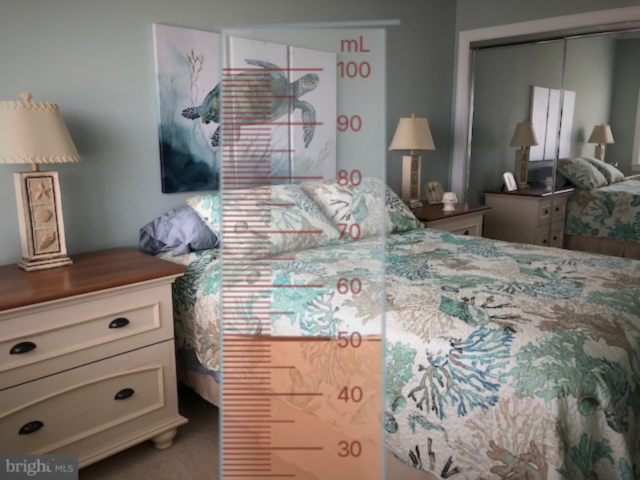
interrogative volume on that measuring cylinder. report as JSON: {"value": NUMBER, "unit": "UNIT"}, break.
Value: {"value": 50, "unit": "mL"}
